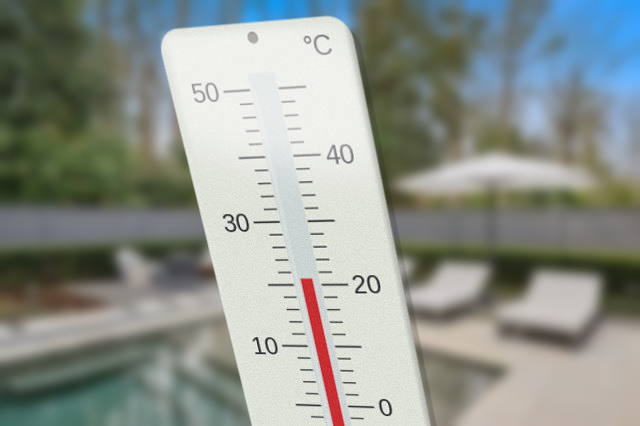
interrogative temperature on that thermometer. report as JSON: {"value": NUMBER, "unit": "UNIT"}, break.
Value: {"value": 21, "unit": "°C"}
